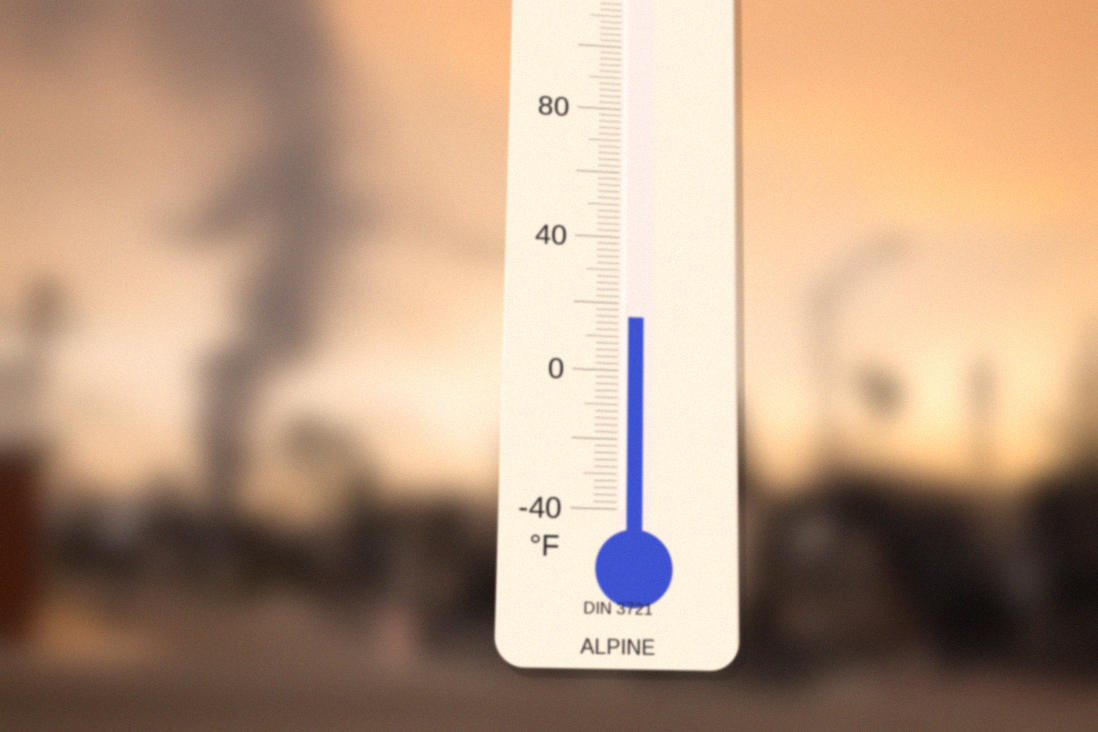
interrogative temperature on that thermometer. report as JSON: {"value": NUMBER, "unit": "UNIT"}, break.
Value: {"value": 16, "unit": "°F"}
